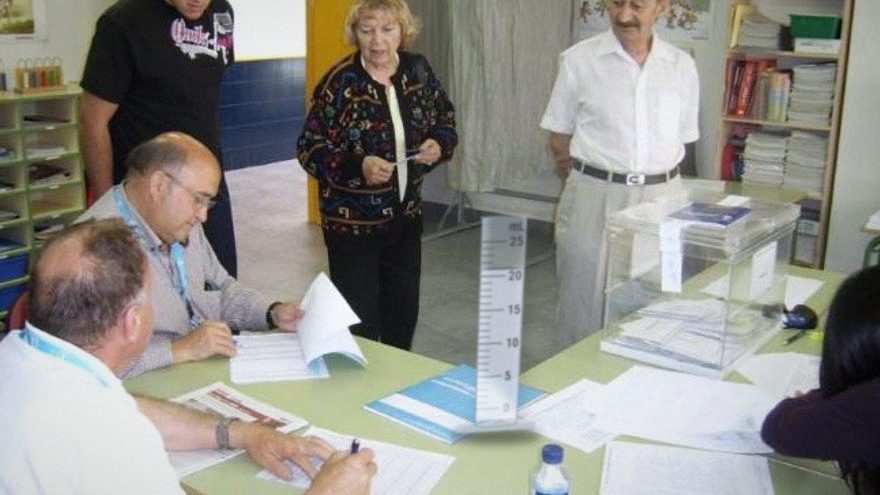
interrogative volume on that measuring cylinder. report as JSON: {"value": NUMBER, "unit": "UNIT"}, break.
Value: {"value": 21, "unit": "mL"}
